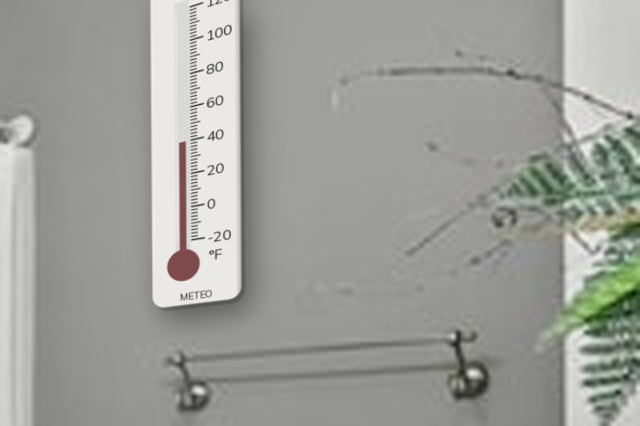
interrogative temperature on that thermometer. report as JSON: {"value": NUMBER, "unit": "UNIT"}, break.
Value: {"value": 40, "unit": "°F"}
